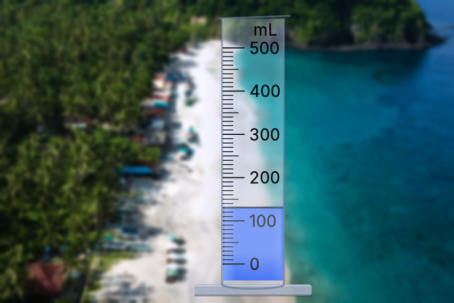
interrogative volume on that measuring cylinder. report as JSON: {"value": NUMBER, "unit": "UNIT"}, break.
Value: {"value": 130, "unit": "mL"}
